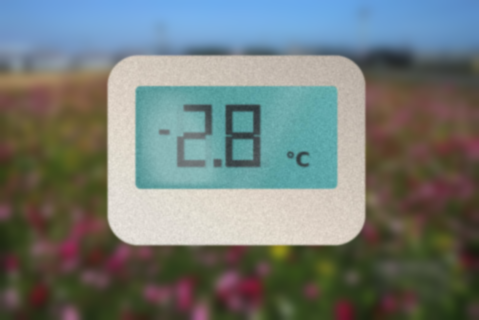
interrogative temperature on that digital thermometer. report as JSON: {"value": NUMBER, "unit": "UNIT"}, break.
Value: {"value": -2.8, "unit": "°C"}
